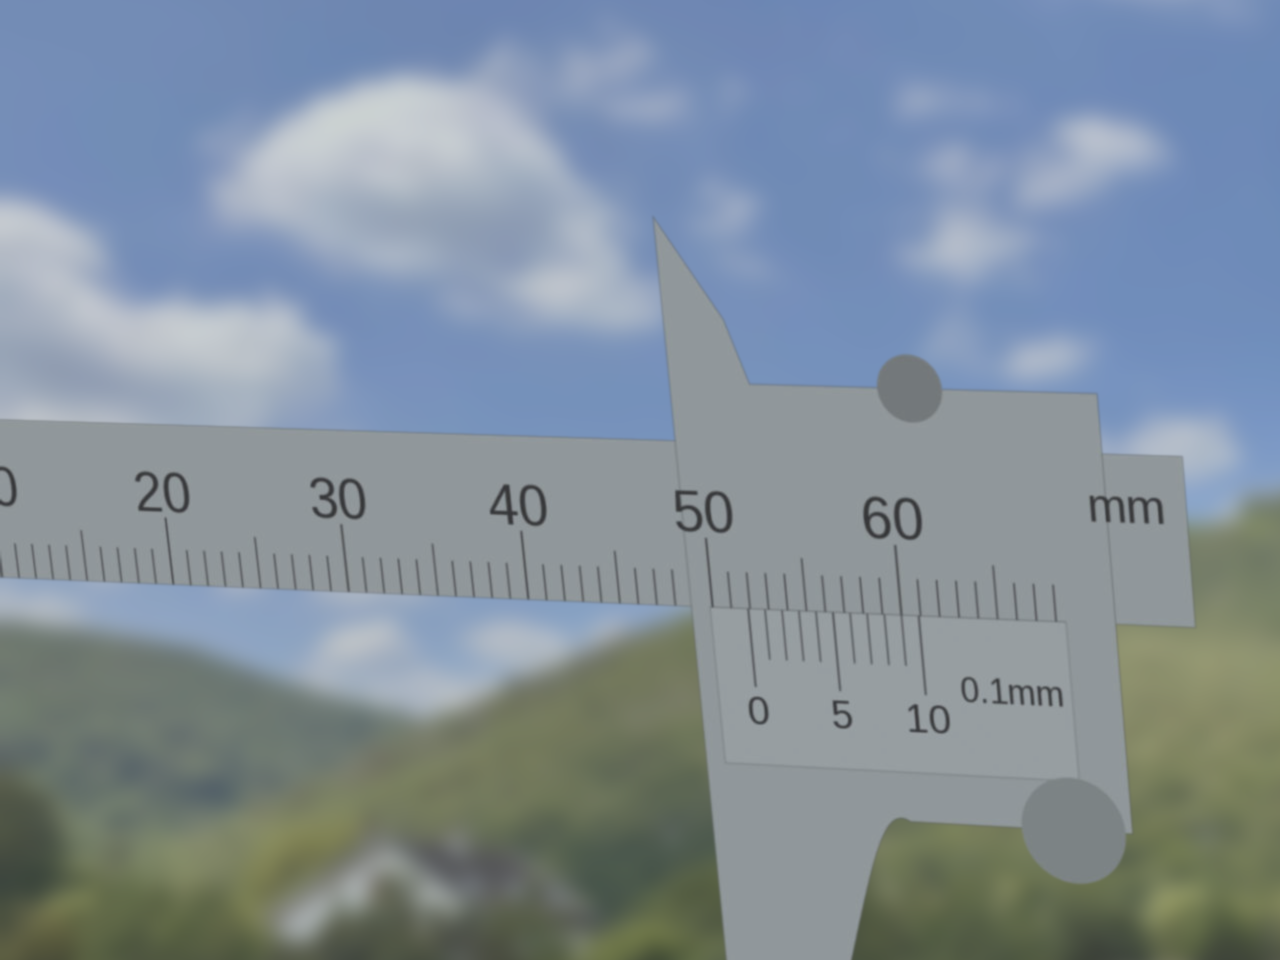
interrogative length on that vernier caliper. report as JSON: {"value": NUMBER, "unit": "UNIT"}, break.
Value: {"value": 51.9, "unit": "mm"}
